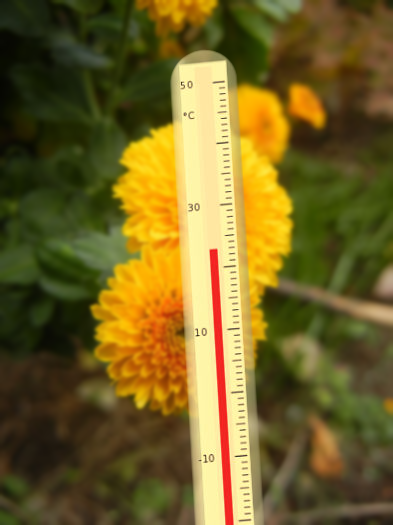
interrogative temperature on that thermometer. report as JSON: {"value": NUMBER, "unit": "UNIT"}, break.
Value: {"value": 23, "unit": "°C"}
